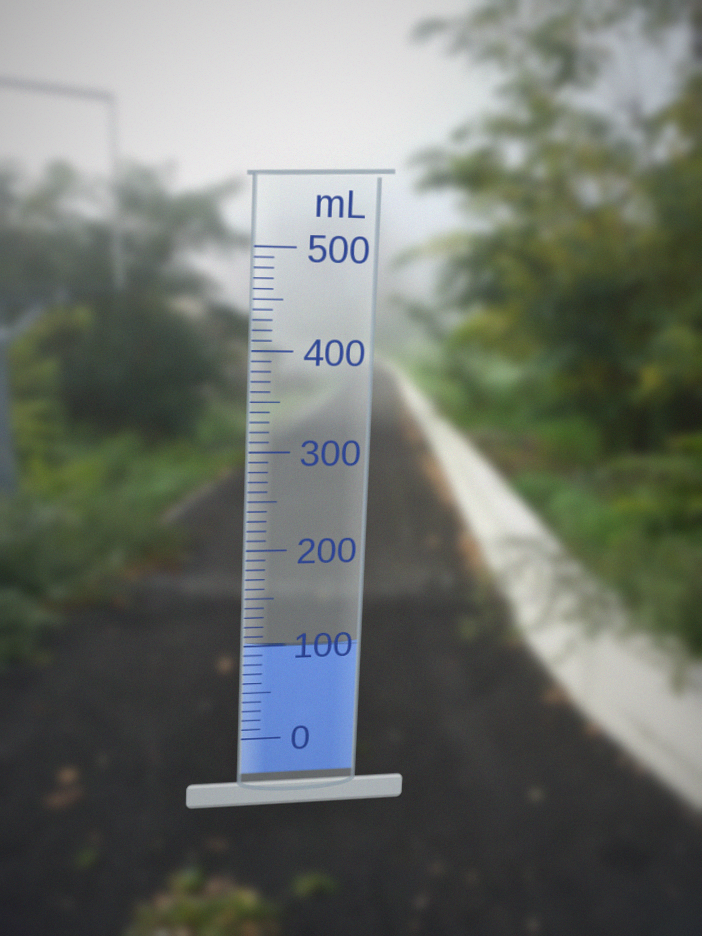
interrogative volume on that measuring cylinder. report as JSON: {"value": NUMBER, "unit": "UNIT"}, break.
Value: {"value": 100, "unit": "mL"}
